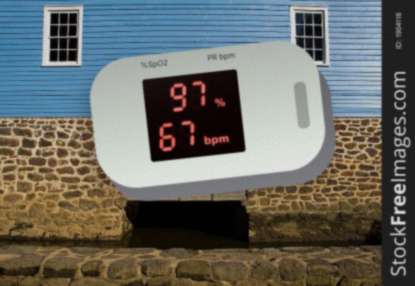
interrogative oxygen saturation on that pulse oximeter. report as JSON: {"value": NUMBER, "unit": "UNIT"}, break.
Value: {"value": 97, "unit": "%"}
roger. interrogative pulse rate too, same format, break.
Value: {"value": 67, "unit": "bpm"}
